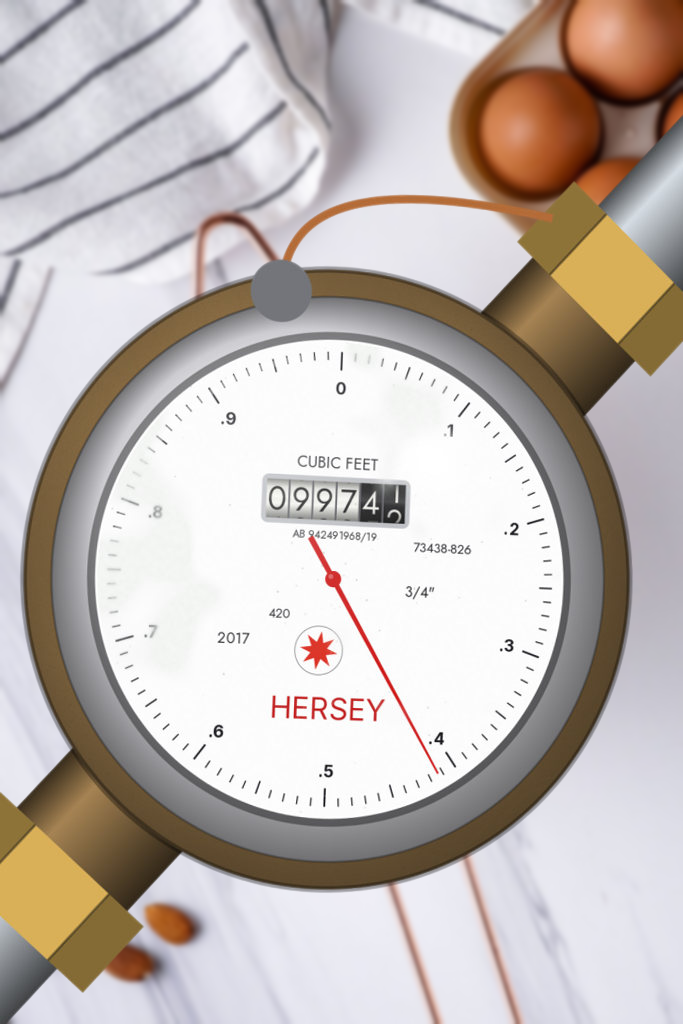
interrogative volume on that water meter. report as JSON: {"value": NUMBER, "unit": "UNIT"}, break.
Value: {"value": 99741.41, "unit": "ft³"}
